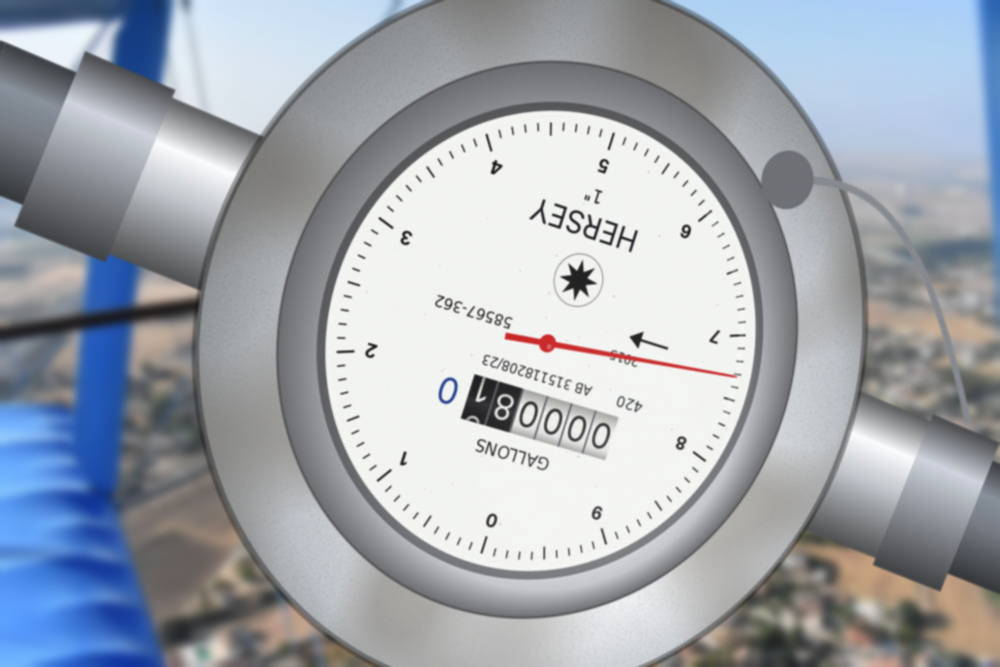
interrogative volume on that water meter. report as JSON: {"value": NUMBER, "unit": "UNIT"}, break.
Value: {"value": 807.3, "unit": "gal"}
